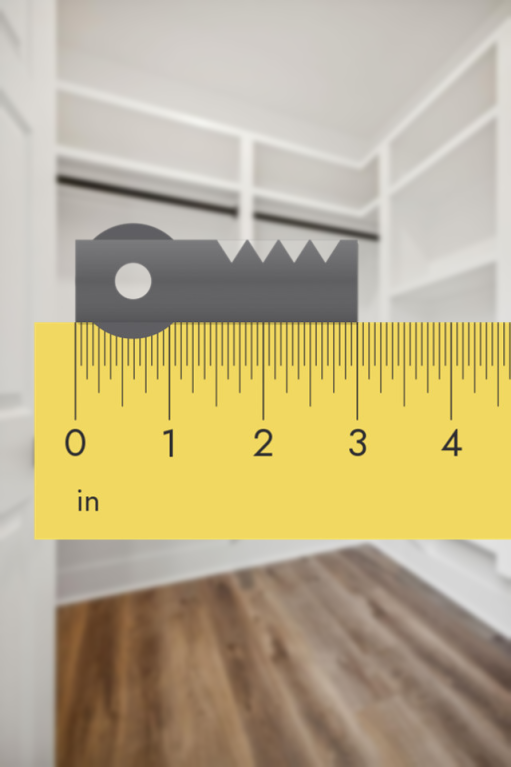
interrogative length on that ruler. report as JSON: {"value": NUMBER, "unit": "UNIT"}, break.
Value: {"value": 3, "unit": "in"}
